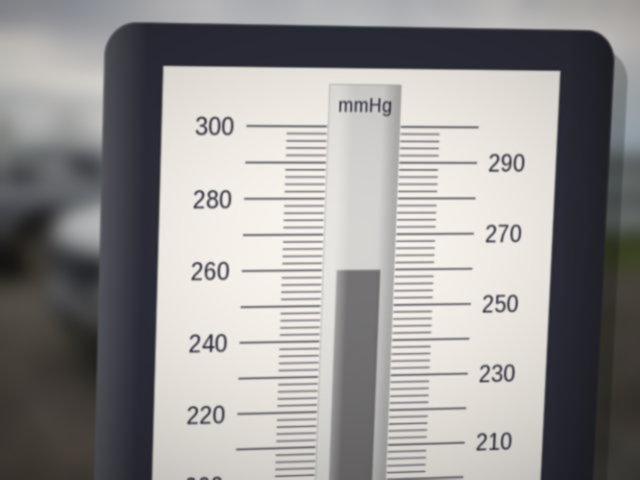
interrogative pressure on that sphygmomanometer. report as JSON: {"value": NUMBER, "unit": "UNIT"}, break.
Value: {"value": 260, "unit": "mmHg"}
